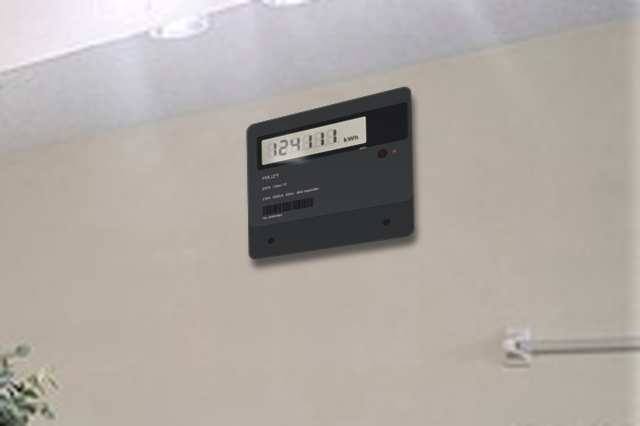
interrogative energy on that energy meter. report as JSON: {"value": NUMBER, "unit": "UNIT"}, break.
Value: {"value": 124111, "unit": "kWh"}
